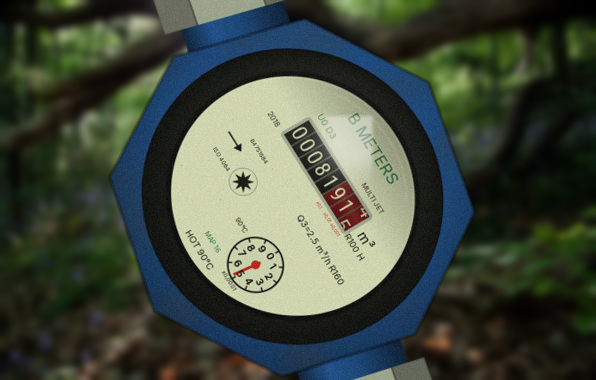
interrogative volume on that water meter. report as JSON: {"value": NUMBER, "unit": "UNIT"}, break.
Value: {"value": 81.9145, "unit": "m³"}
